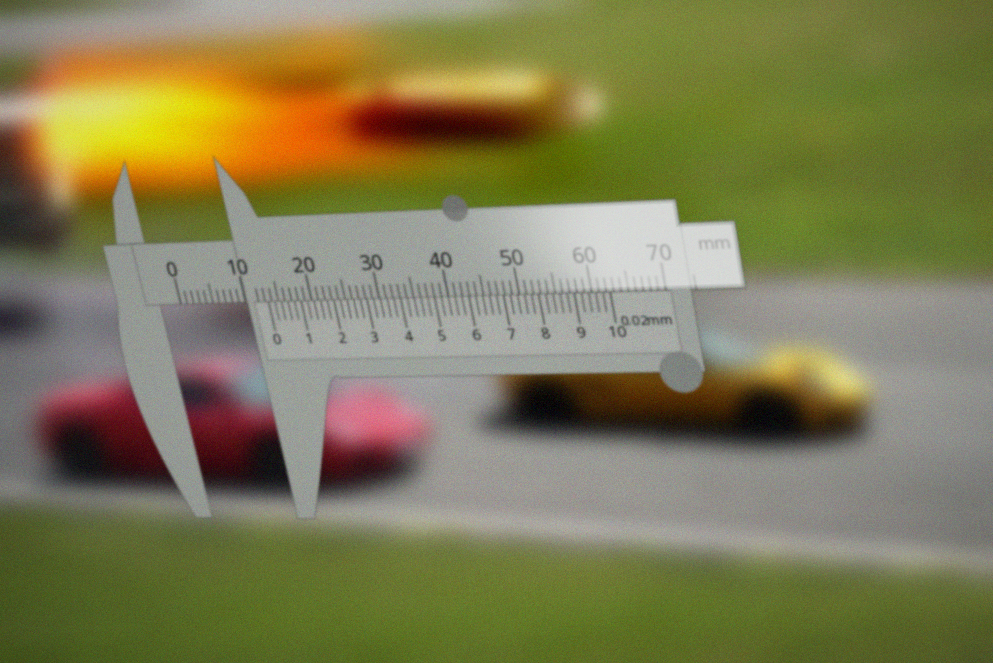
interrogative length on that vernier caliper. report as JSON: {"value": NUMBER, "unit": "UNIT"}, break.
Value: {"value": 13.5, "unit": "mm"}
